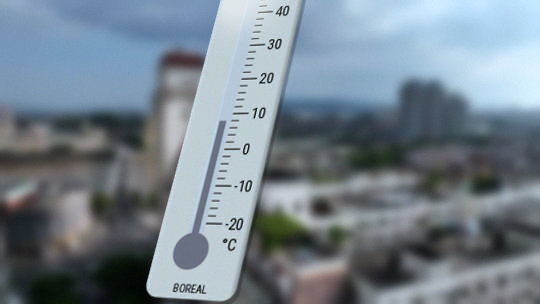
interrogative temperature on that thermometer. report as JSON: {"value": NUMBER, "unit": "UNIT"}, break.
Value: {"value": 8, "unit": "°C"}
